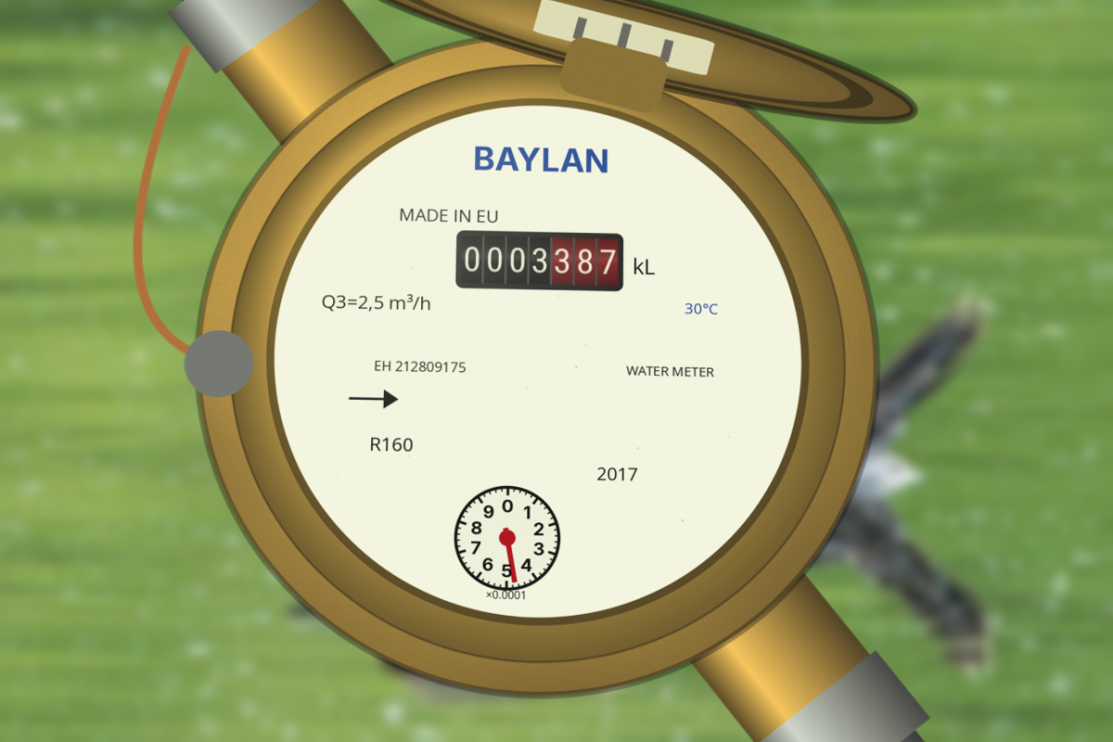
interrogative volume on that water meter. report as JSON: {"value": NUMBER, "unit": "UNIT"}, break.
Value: {"value": 3.3874, "unit": "kL"}
